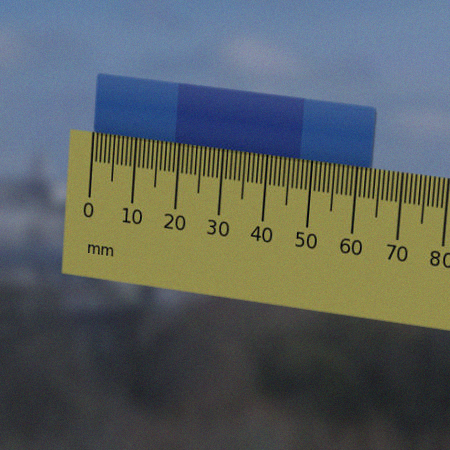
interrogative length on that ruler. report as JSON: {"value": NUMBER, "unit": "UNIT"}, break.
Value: {"value": 63, "unit": "mm"}
